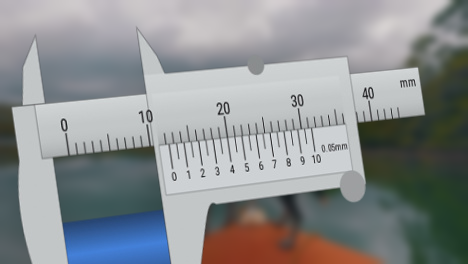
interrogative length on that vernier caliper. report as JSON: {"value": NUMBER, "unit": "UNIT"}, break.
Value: {"value": 12.4, "unit": "mm"}
